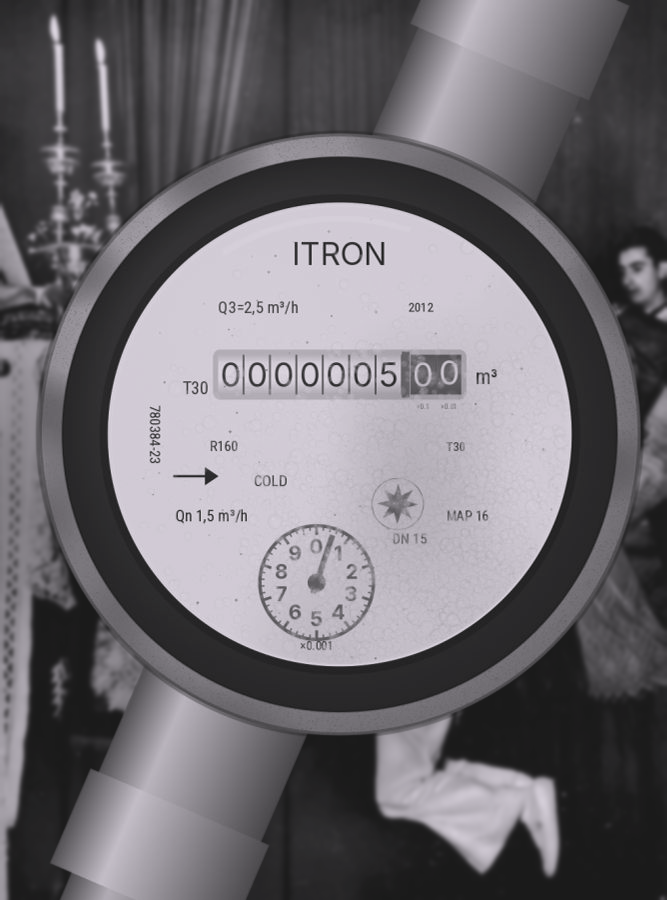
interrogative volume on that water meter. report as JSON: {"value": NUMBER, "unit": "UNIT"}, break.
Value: {"value": 5.000, "unit": "m³"}
